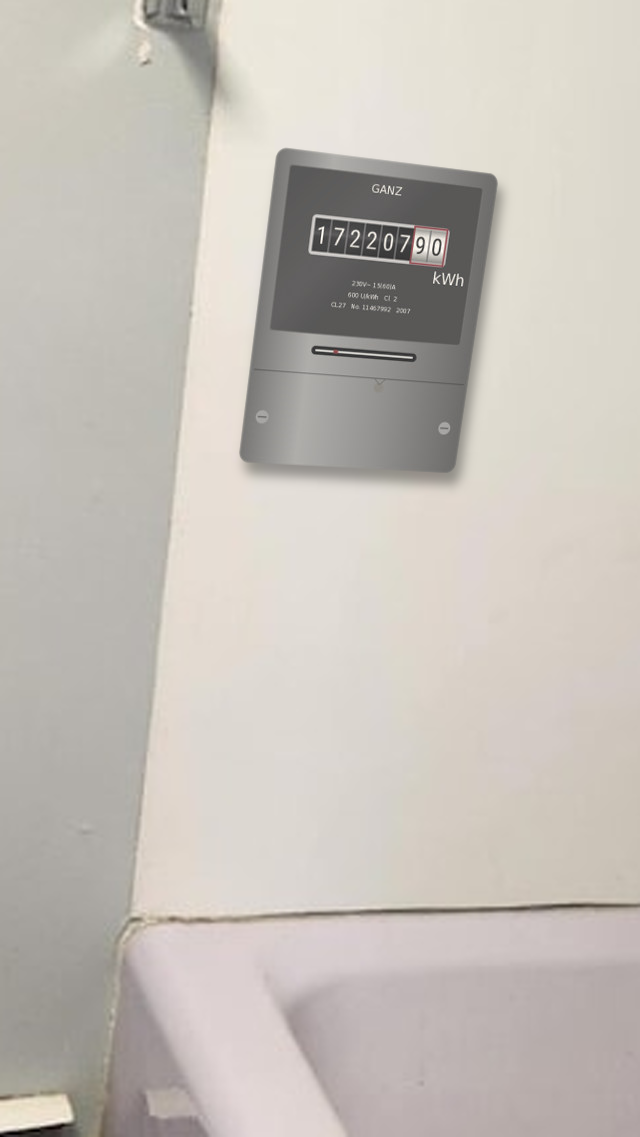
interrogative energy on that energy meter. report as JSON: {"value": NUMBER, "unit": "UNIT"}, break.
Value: {"value": 172207.90, "unit": "kWh"}
